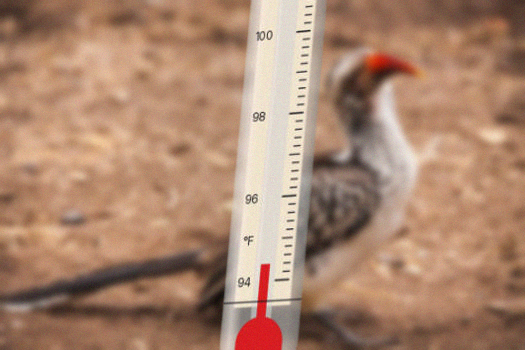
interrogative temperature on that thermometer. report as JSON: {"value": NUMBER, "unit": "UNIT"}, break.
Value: {"value": 94.4, "unit": "°F"}
